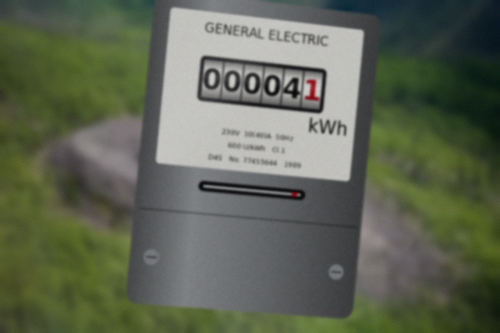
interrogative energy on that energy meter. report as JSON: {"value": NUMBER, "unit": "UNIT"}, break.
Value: {"value": 4.1, "unit": "kWh"}
